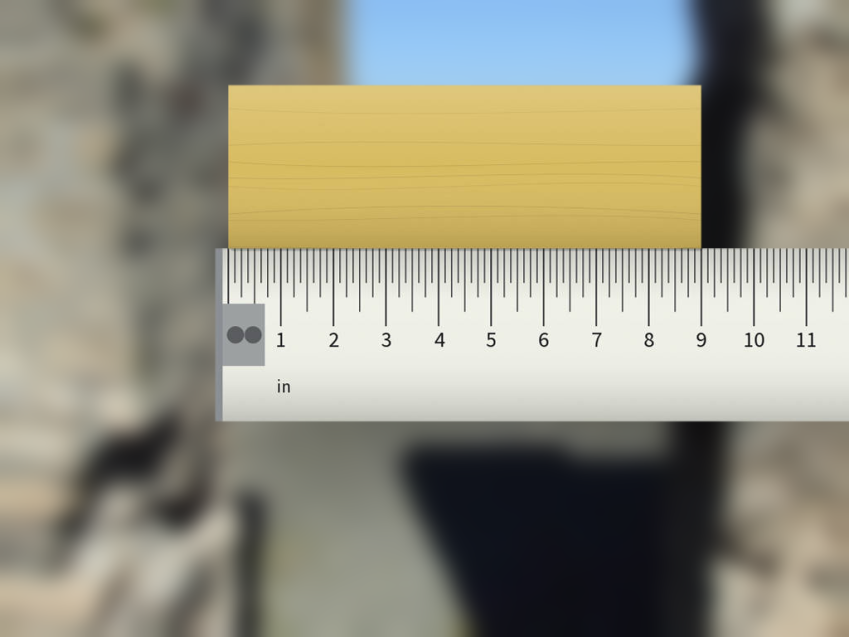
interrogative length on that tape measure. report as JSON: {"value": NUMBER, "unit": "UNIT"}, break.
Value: {"value": 9, "unit": "in"}
